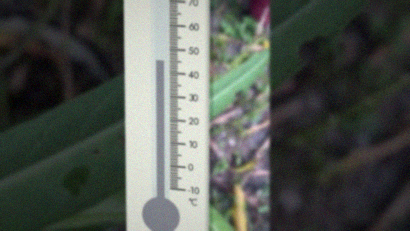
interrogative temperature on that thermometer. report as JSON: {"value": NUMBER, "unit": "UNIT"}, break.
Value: {"value": 45, "unit": "°C"}
